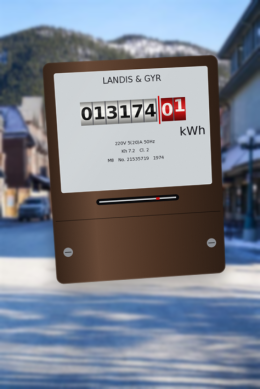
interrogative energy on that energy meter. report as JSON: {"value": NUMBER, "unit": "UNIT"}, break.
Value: {"value": 13174.01, "unit": "kWh"}
